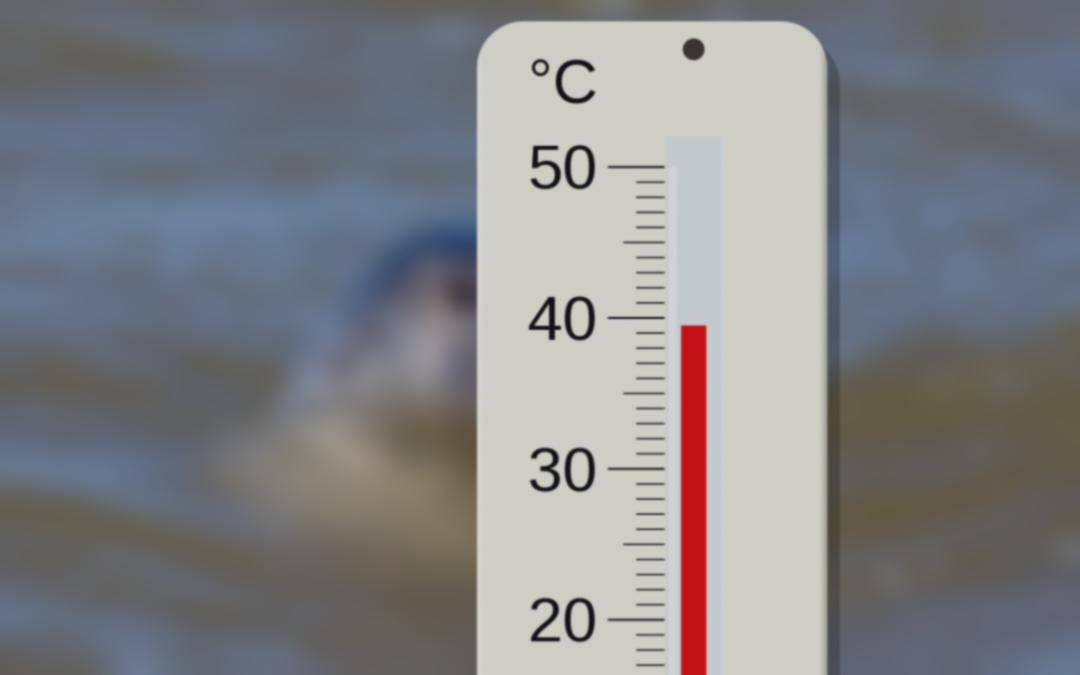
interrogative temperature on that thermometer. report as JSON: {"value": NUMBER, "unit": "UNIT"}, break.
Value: {"value": 39.5, "unit": "°C"}
